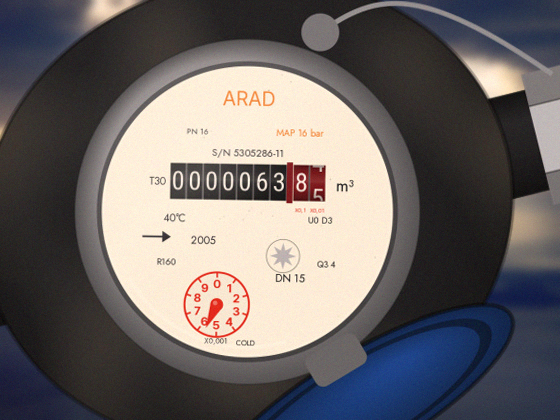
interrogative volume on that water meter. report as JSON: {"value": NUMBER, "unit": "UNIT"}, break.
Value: {"value": 63.845, "unit": "m³"}
